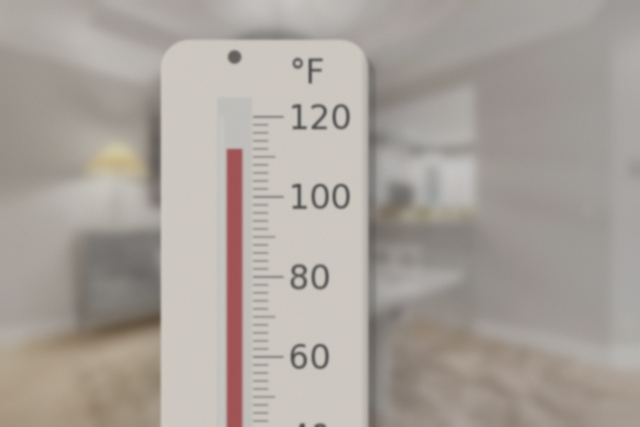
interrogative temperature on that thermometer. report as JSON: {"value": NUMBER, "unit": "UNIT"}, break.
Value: {"value": 112, "unit": "°F"}
